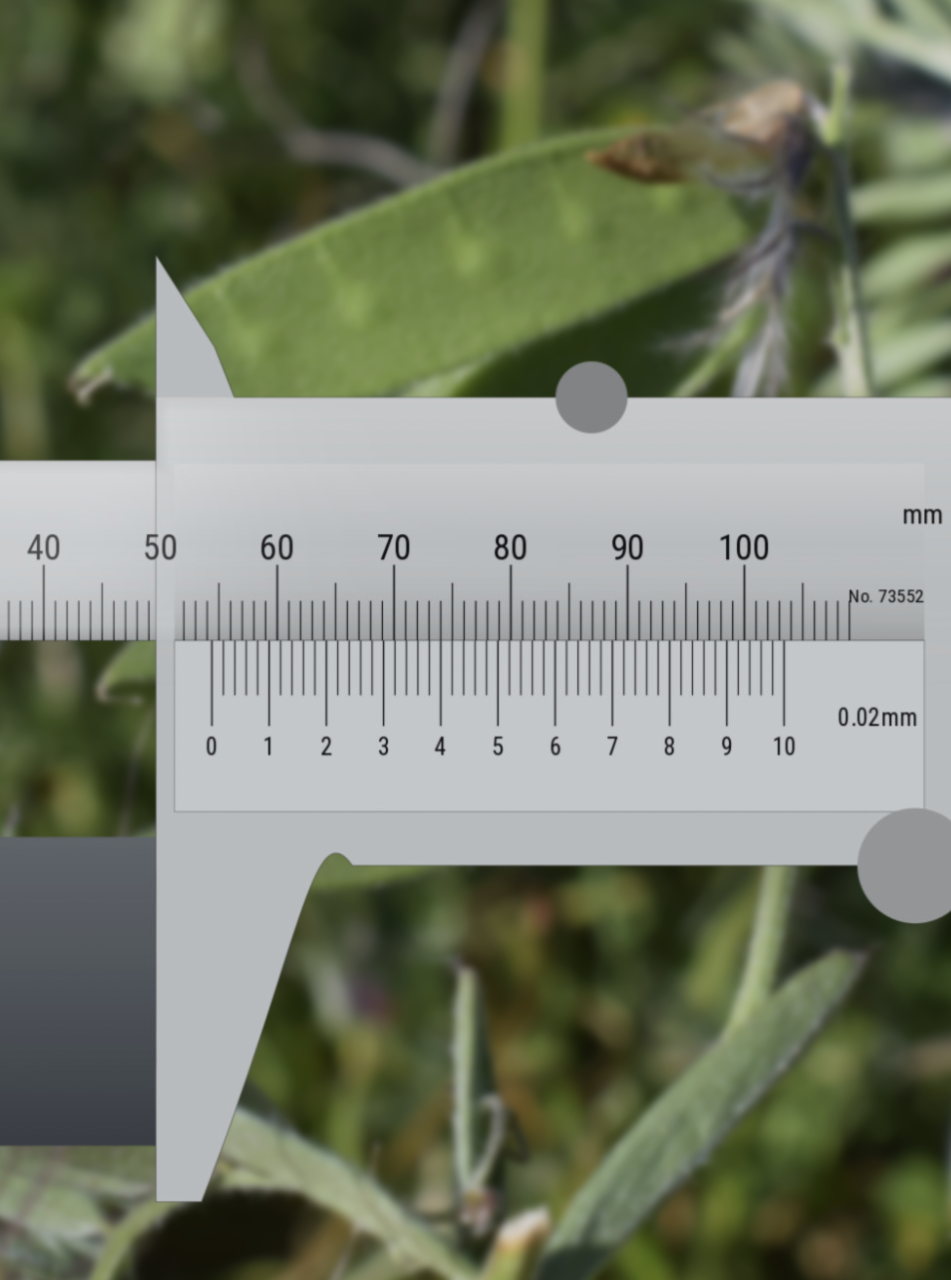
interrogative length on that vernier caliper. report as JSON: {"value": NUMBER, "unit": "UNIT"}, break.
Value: {"value": 54.4, "unit": "mm"}
